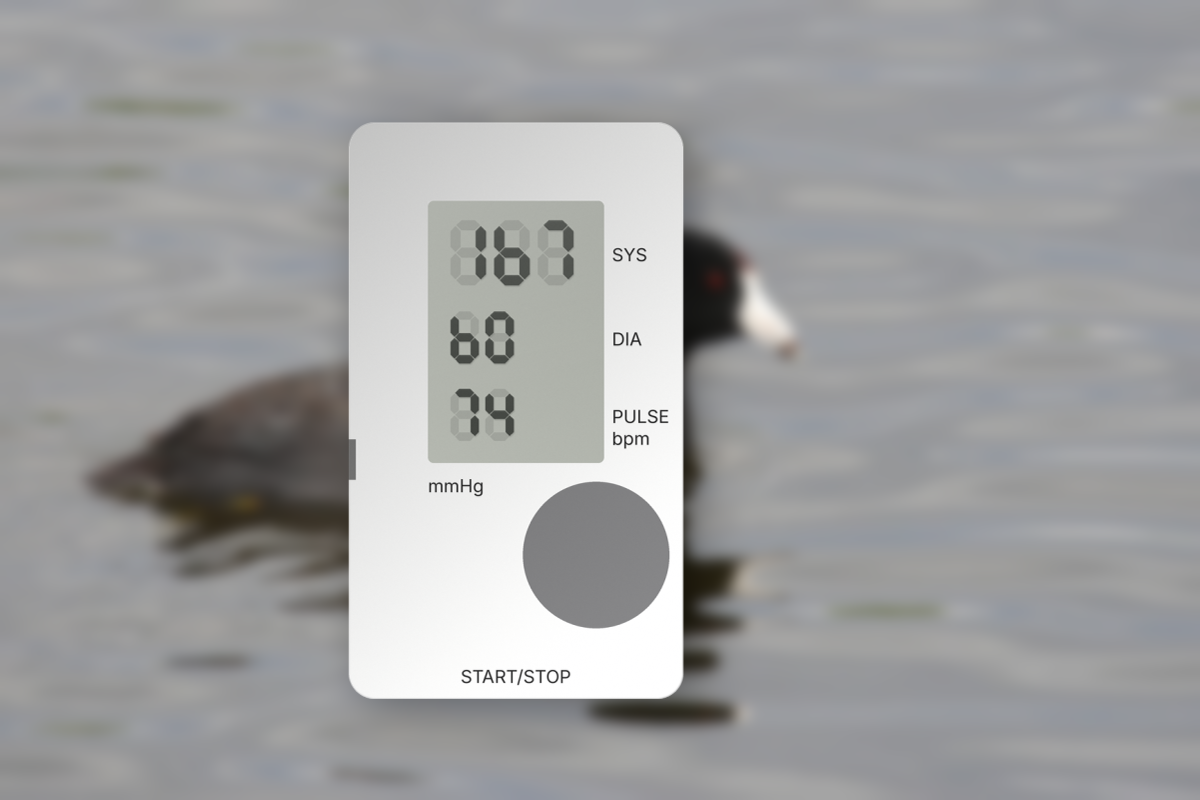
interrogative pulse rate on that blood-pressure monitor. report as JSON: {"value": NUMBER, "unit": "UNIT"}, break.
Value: {"value": 74, "unit": "bpm"}
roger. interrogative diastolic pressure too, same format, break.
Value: {"value": 60, "unit": "mmHg"}
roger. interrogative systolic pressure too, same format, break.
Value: {"value": 167, "unit": "mmHg"}
